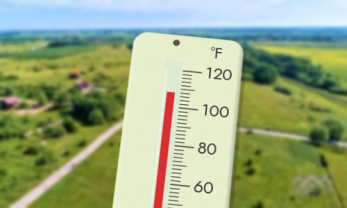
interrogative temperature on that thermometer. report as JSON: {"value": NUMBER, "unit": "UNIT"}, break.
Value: {"value": 108, "unit": "°F"}
